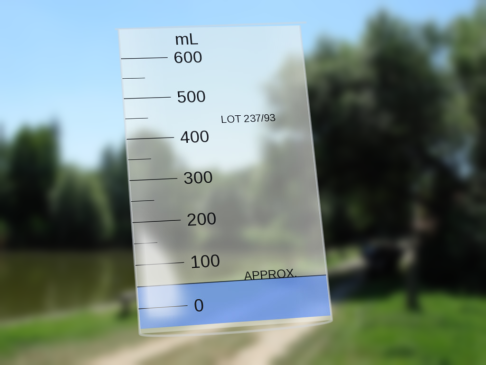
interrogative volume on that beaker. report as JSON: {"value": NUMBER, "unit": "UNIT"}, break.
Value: {"value": 50, "unit": "mL"}
